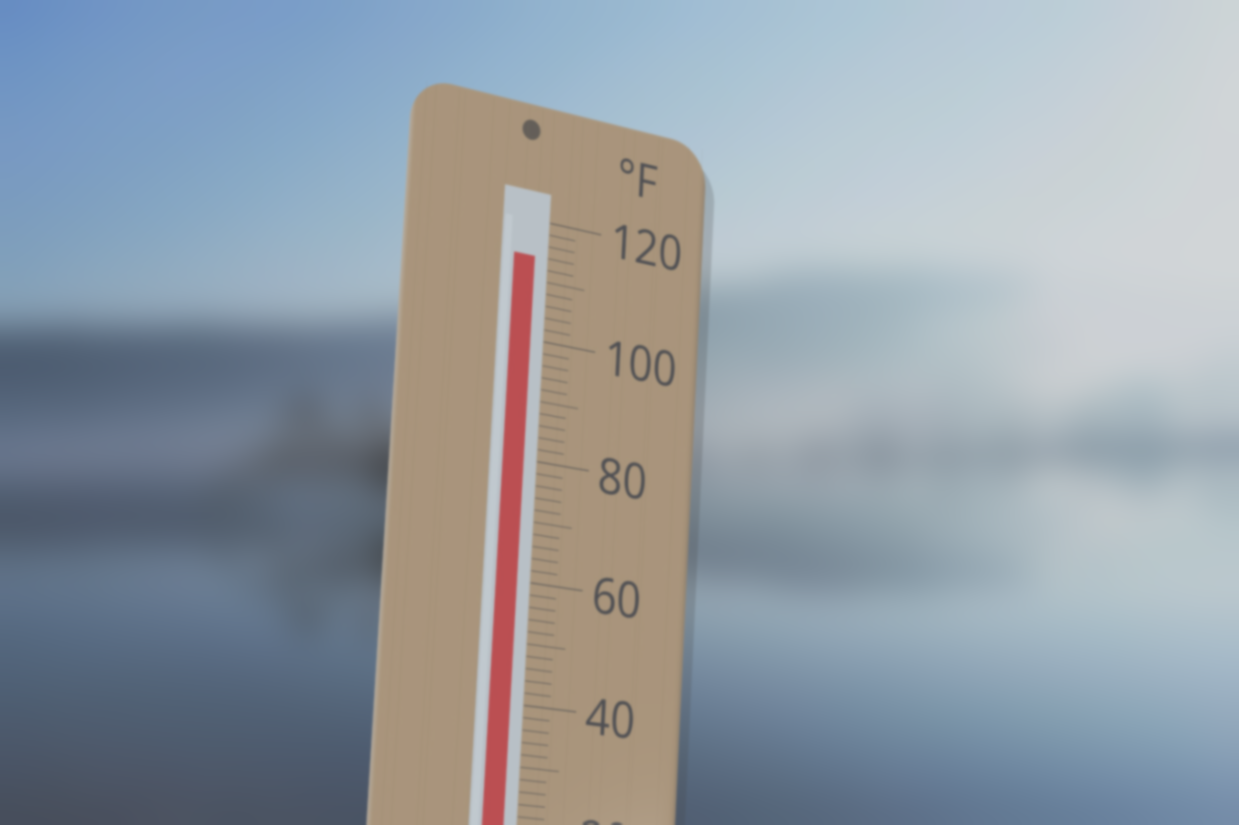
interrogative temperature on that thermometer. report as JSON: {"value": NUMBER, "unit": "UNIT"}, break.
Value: {"value": 114, "unit": "°F"}
